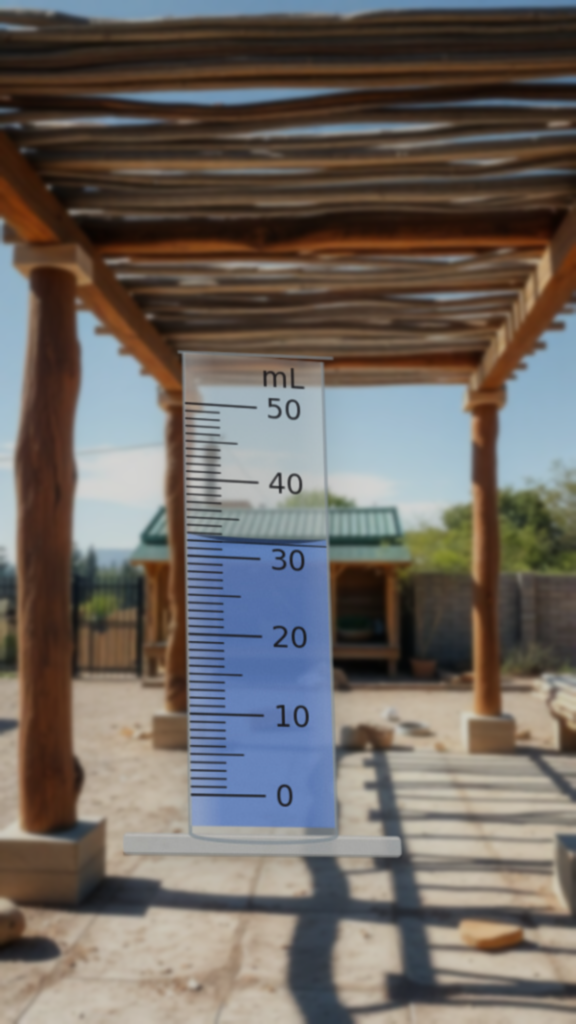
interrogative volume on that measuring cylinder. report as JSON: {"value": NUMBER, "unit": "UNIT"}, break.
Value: {"value": 32, "unit": "mL"}
